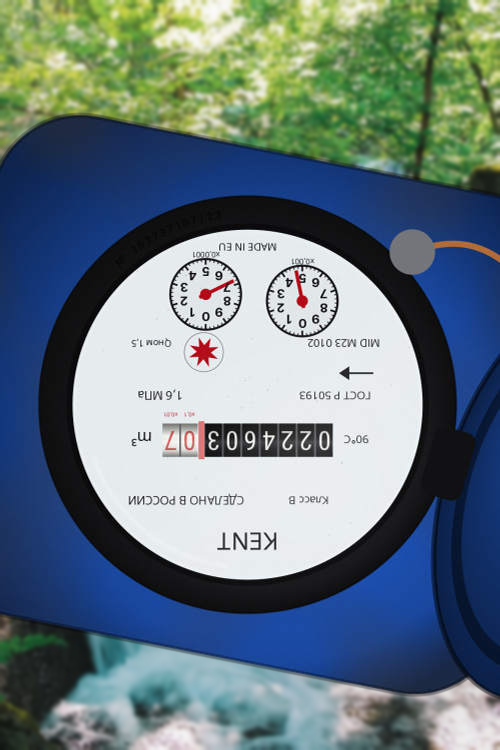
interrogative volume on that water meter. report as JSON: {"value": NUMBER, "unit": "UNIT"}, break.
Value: {"value": 224603.0746, "unit": "m³"}
